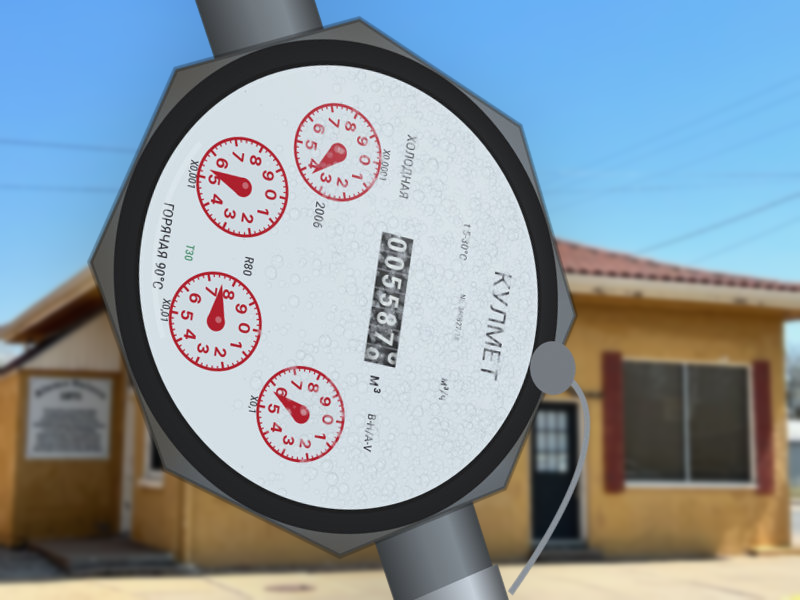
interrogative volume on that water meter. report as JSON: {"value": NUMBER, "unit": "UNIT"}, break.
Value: {"value": 55878.5753, "unit": "m³"}
